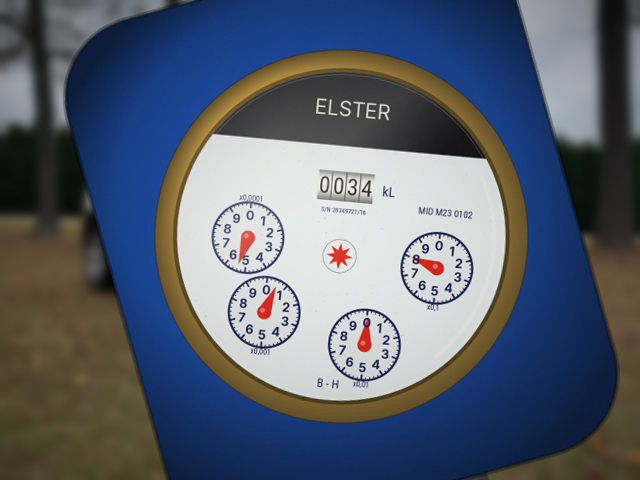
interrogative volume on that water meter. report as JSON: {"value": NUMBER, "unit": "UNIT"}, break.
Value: {"value": 34.8005, "unit": "kL"}
